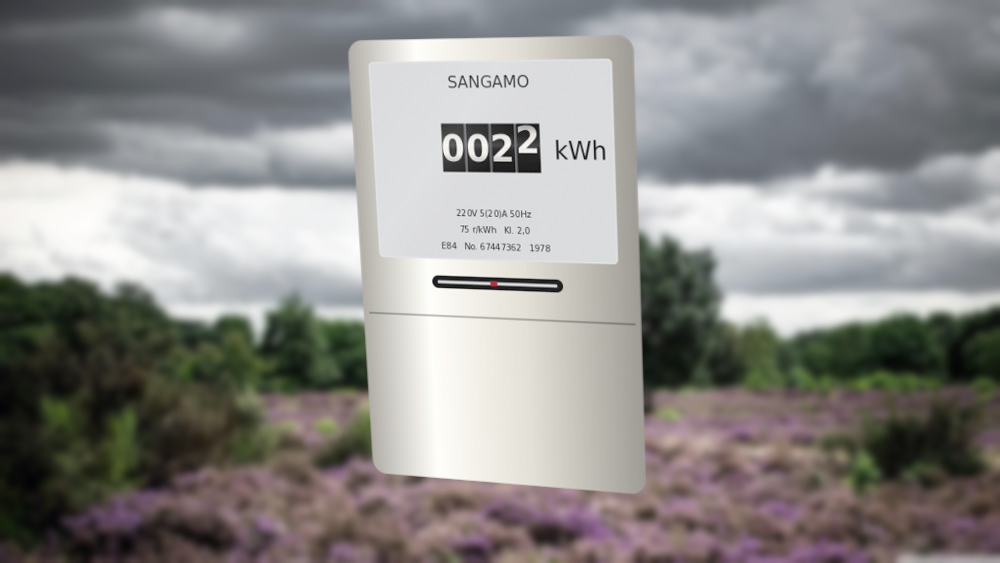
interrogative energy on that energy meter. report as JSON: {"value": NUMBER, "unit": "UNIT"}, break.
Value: {"value": 22, "unit": "kWh"}
